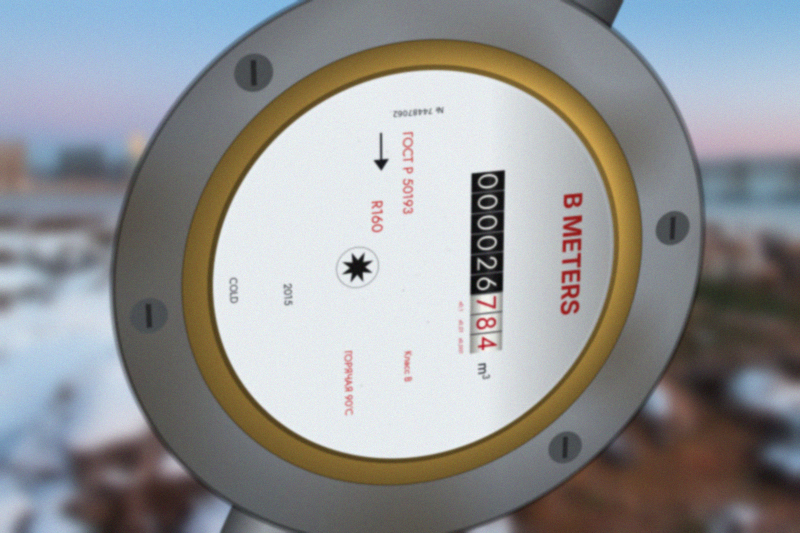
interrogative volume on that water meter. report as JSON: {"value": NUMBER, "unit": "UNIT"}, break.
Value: {"value": 26.784, "unit": "m³"}
